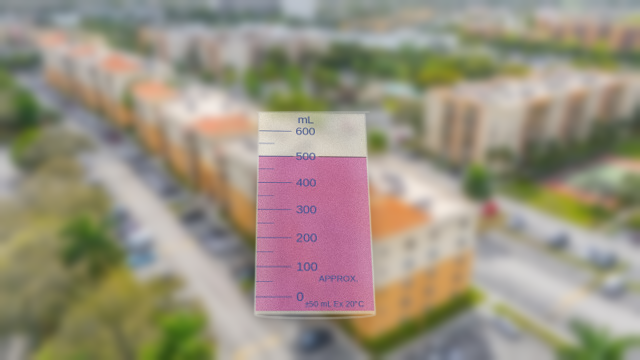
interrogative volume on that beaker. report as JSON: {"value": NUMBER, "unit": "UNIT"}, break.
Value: {"value": 500, "unit": "mL"}
